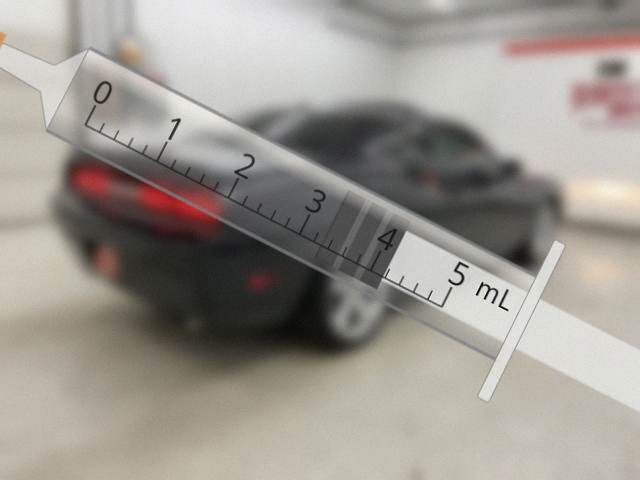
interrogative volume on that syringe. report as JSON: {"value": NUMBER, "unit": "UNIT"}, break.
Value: {"value": 3.3, "unit": "mL"}
